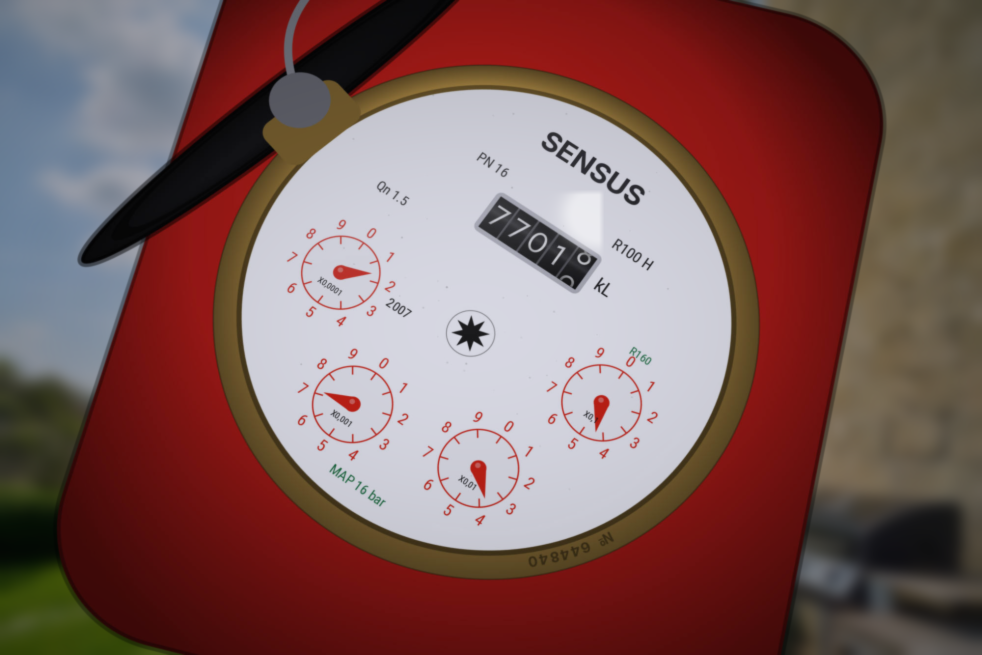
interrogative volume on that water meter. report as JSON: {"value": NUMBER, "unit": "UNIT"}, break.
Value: {"value": 77018.4371, "unit": "kL"}
